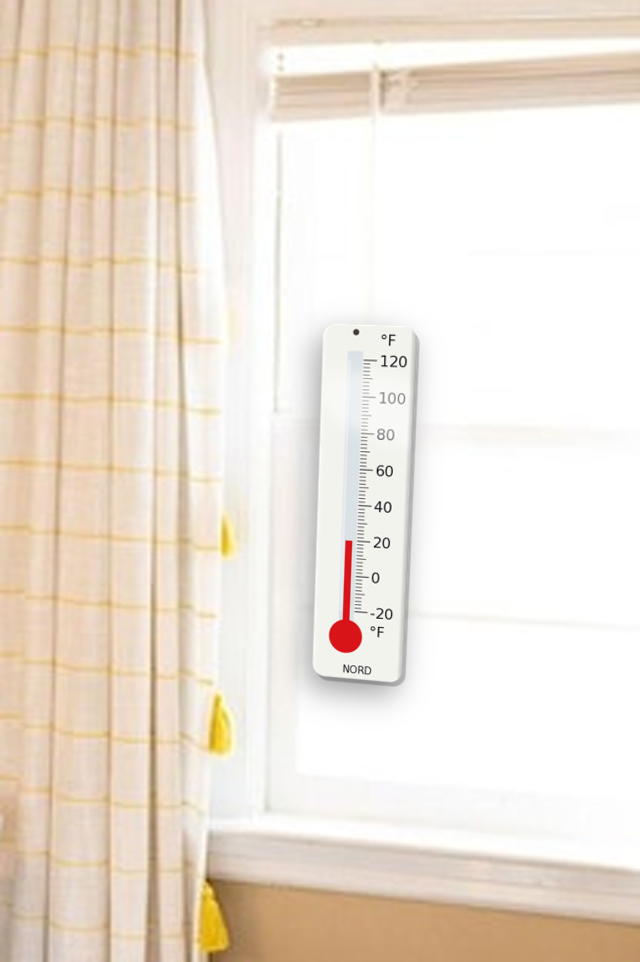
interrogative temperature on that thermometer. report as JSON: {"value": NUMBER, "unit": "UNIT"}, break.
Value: {"value": 20, "unit": "°F"}
